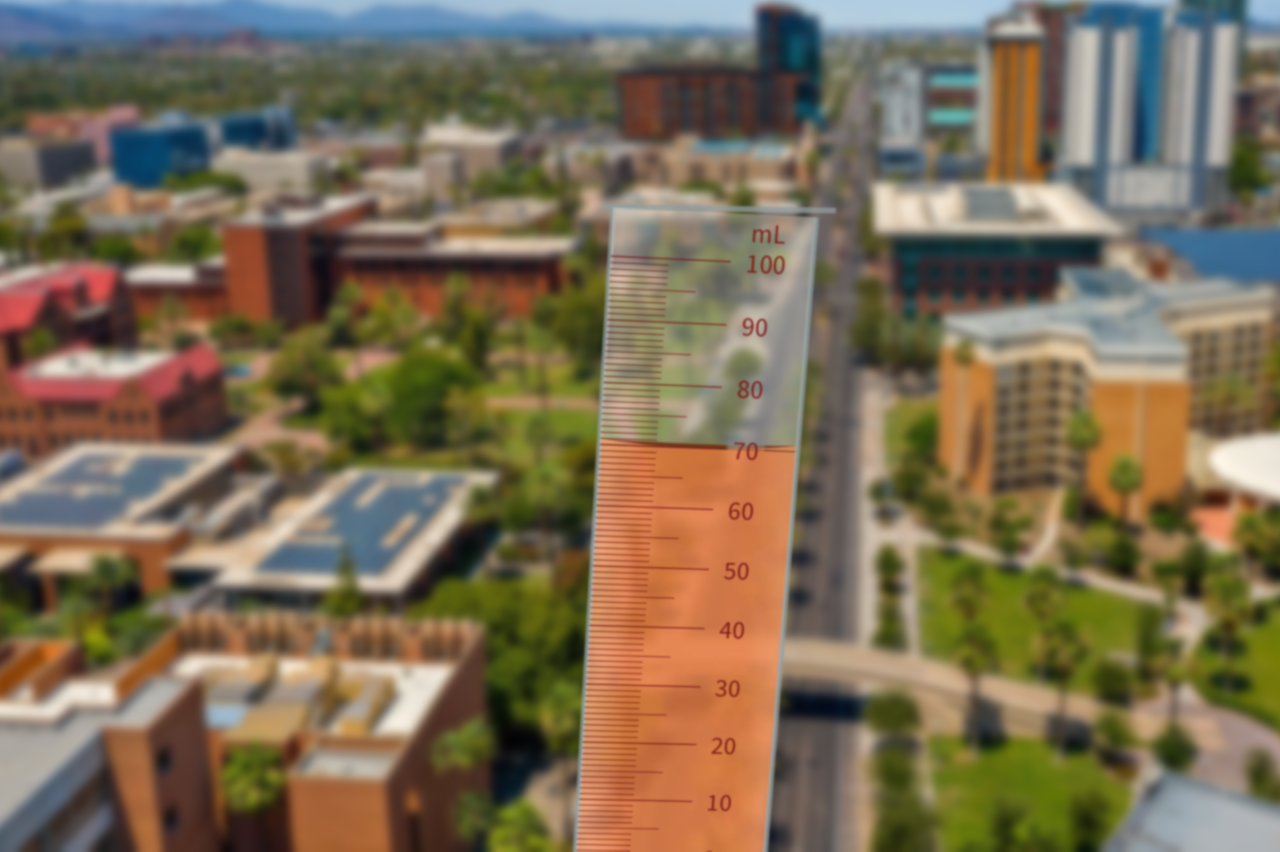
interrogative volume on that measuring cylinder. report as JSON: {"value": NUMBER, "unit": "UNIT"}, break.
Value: {"value": 70, "unit": "mL"}
